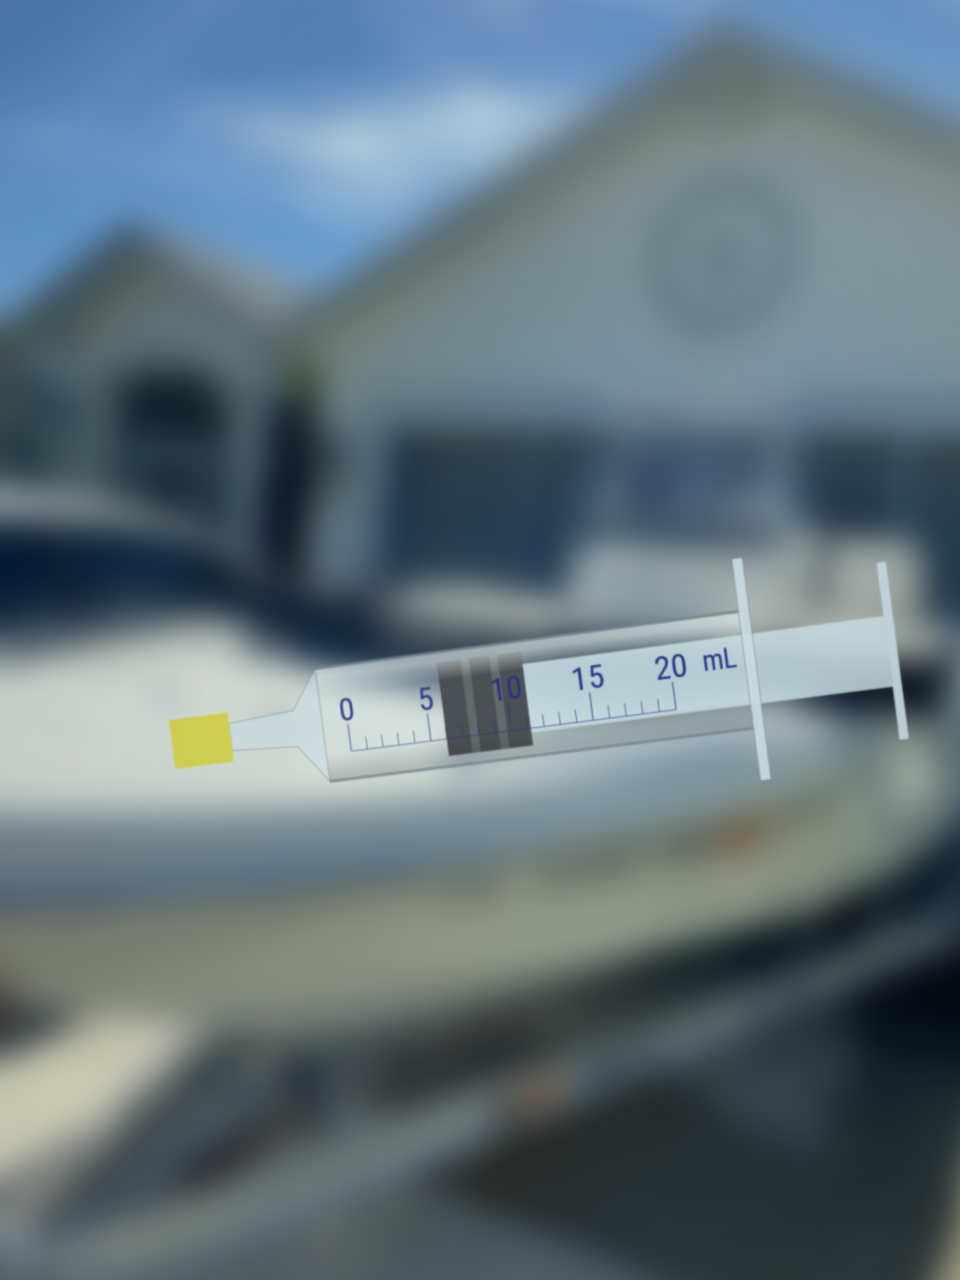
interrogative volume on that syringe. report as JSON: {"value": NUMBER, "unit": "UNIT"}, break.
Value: {"value": 6, "unit": "mL"}
